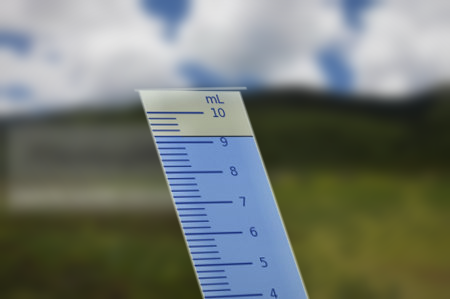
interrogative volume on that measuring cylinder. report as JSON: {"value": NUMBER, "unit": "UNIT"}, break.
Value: {"value": 9.2, "unit": "mL"}
